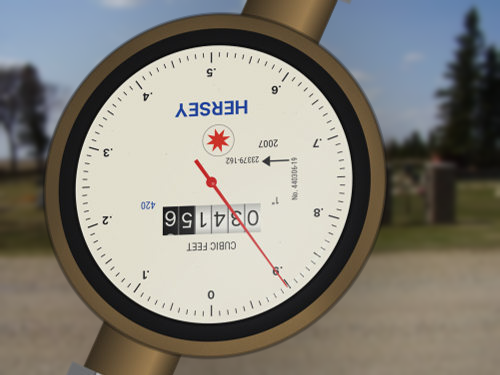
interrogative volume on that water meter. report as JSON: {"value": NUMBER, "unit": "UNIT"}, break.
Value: {"value": 34155.90, "unit": "ft³"}
